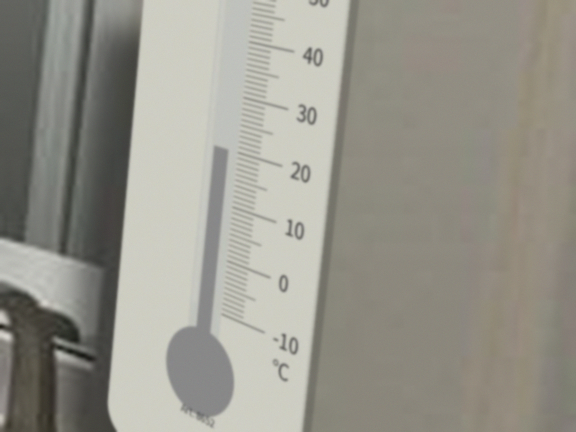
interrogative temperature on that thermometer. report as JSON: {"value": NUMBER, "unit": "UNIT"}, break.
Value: {"value": 20, "unit": "°C"}
